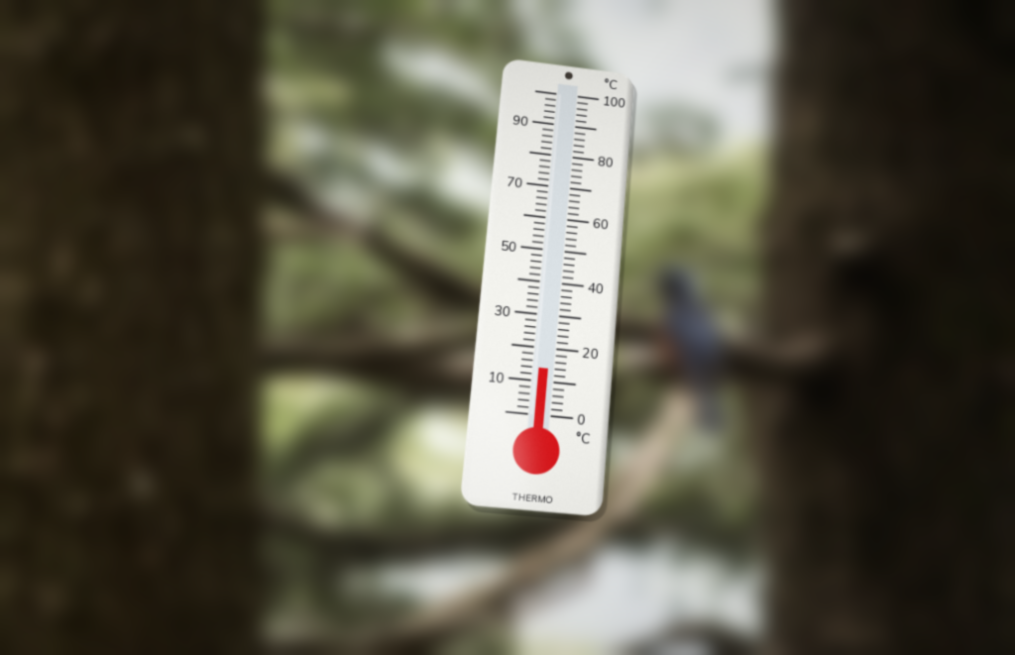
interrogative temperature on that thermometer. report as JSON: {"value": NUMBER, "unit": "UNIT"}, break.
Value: {"value": 14, "unit": "°C"}
